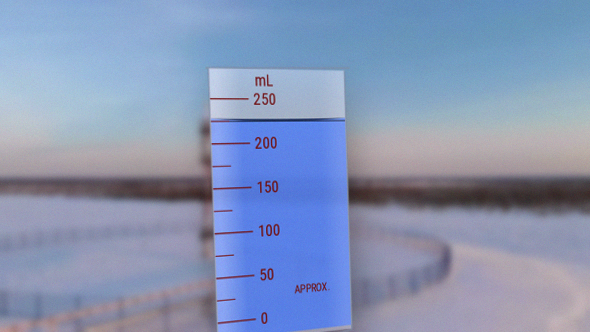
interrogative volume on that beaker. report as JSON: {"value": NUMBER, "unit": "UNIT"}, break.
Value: {"value": 225, "unit": "mL"}
